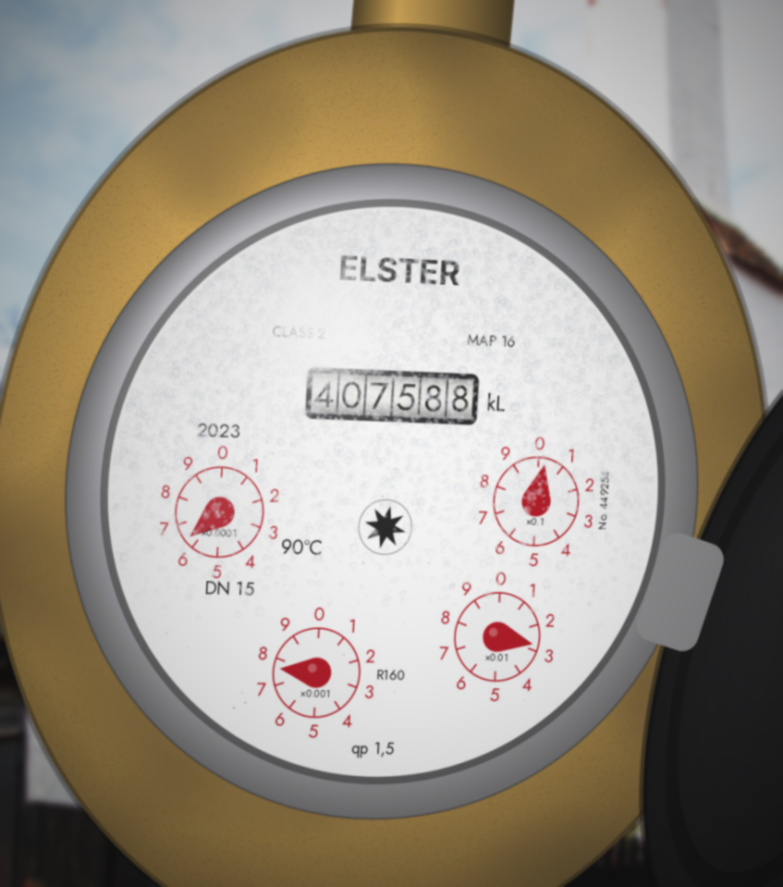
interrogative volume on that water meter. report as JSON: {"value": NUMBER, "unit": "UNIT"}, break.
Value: {"value": 407588.0276, "unit": "kL"}
